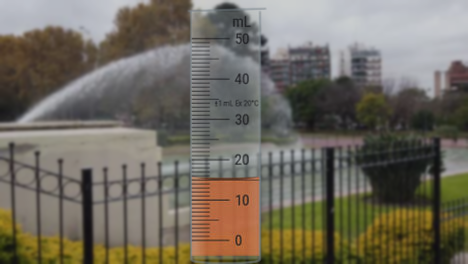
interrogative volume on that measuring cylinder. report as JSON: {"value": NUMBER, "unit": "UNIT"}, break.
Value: {"value": 15, "unit": "mL"}
